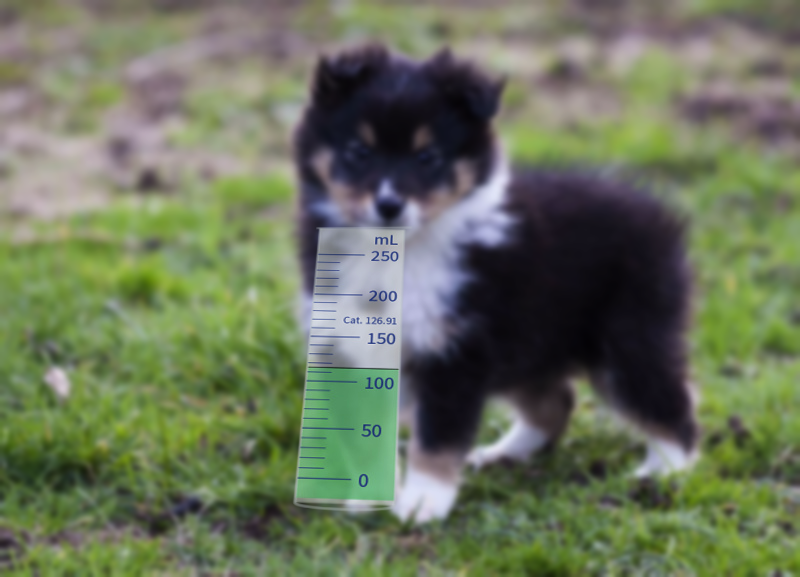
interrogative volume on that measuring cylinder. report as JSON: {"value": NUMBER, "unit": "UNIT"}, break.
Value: {"value": 115, "unit": "mL"}
